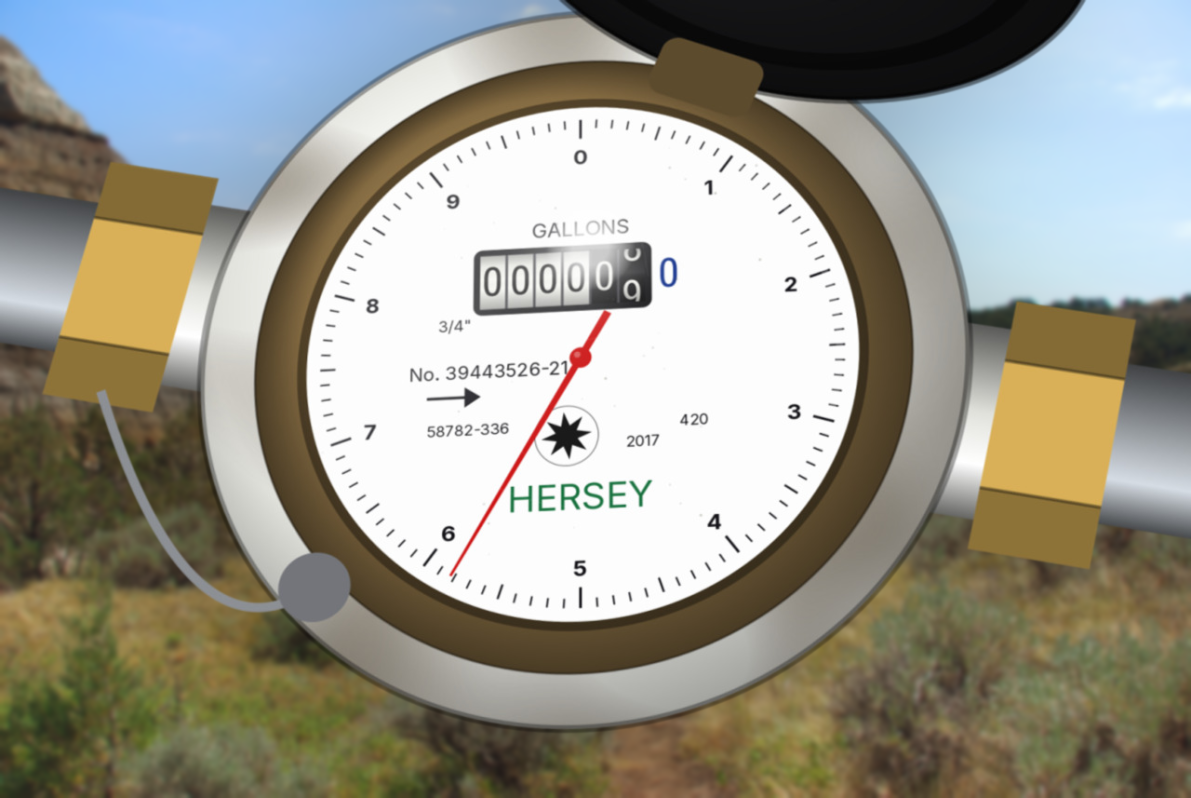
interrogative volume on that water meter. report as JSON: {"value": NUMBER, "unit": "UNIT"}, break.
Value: {"value": 85.8, "unit": "gal"}
